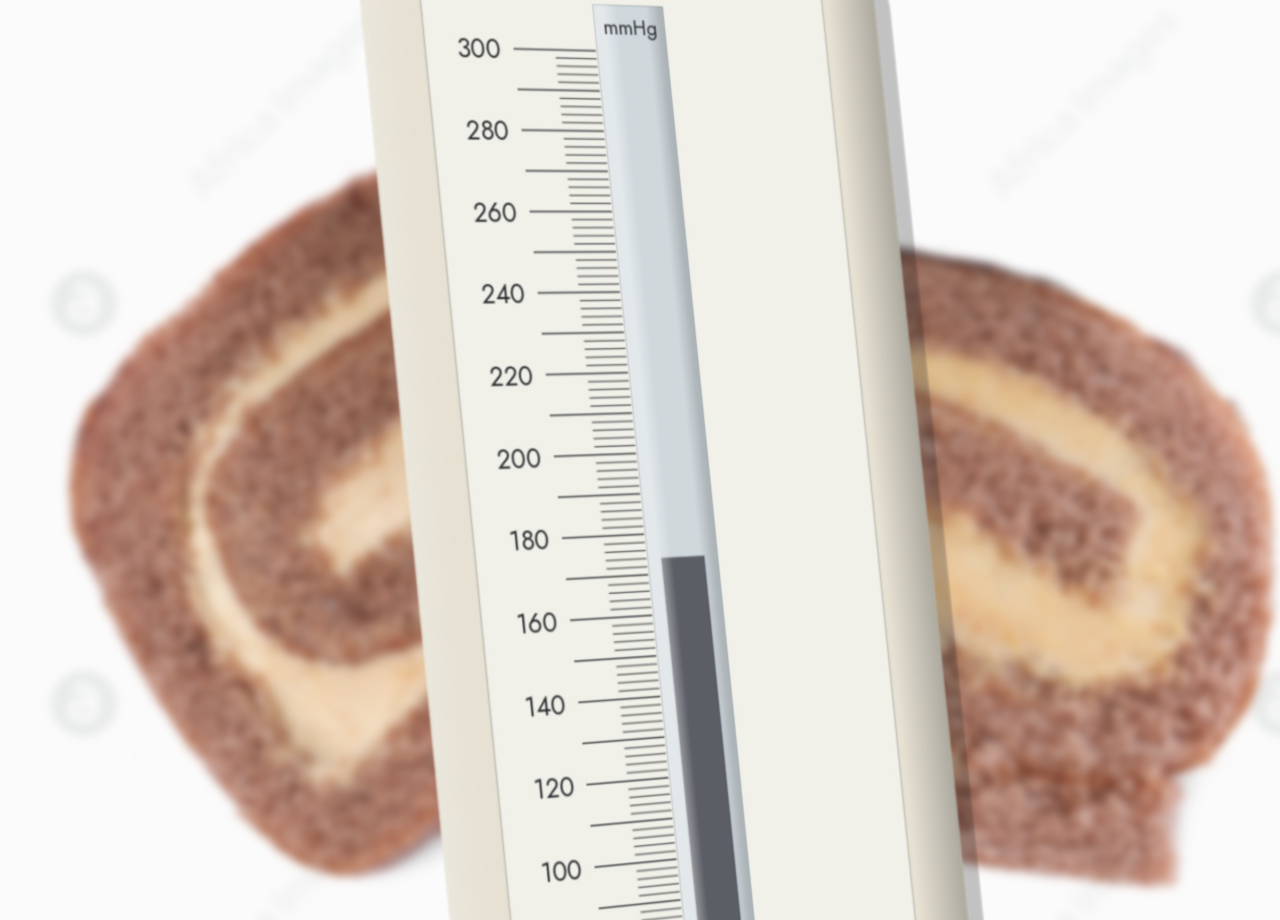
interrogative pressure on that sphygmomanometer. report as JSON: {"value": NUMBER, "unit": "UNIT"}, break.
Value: {"value": 174, "unit": "mmHg"}
